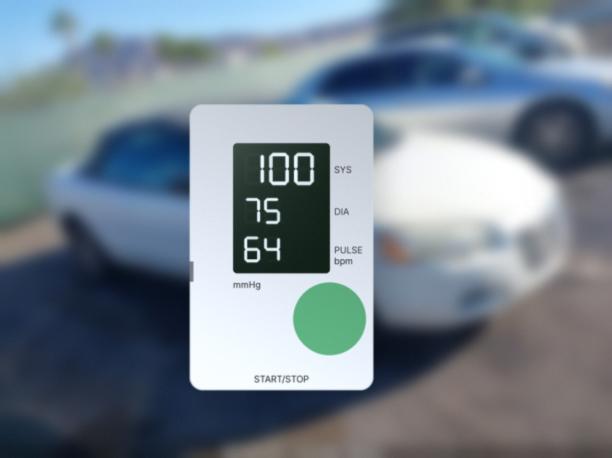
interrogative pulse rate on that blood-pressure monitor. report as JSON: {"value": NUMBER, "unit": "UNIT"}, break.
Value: {"value": 64, "unit": "bpm"}
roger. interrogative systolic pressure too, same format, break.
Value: {"value": 100, "unit": "mmHg"}
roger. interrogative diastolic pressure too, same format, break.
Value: {"value": 75, "unit": "mmHg"}
